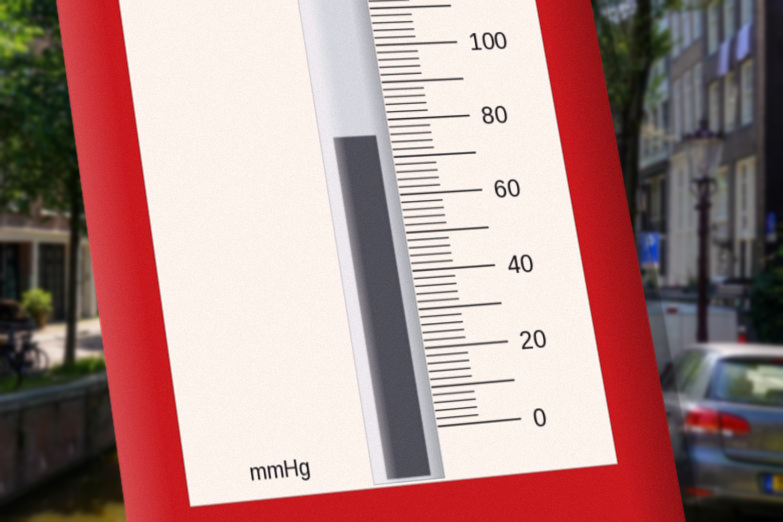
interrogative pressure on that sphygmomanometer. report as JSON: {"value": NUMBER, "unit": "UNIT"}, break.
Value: {"value": 76, "unit": "mmHg"}
